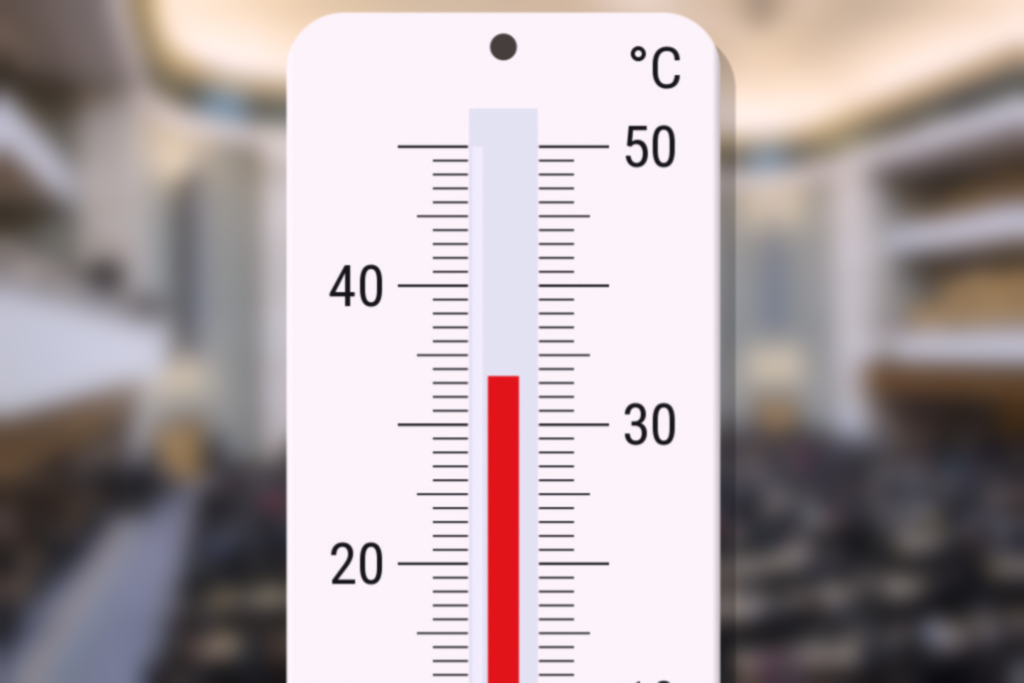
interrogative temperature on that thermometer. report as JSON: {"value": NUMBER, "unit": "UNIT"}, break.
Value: {"value": 33.5, "unit": "°C"}
